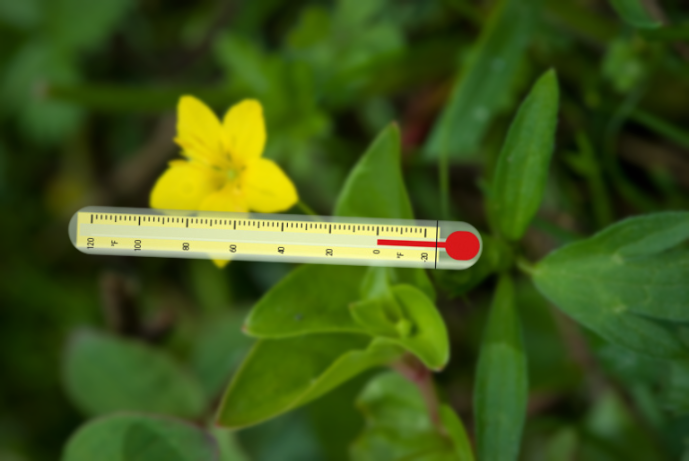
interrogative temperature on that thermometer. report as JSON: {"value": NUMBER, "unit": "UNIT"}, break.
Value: {"value": 0, "unit": "°F"}
